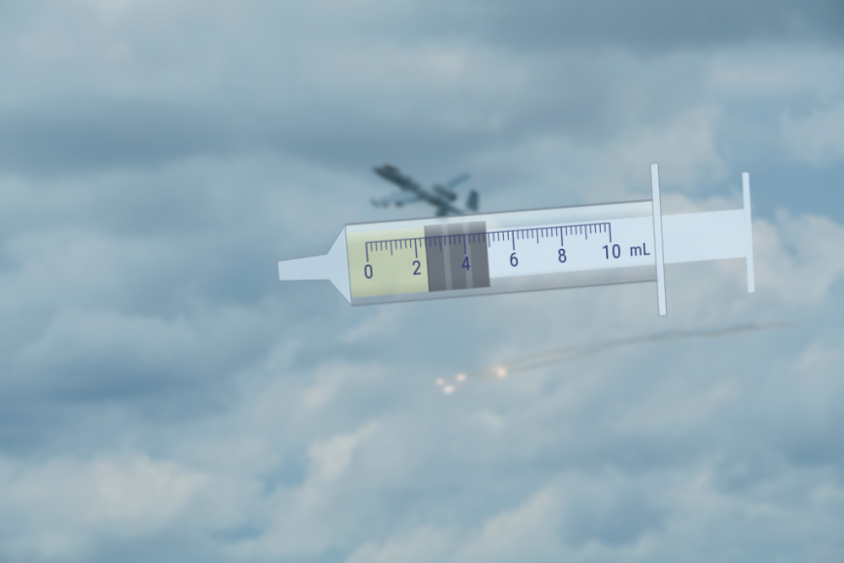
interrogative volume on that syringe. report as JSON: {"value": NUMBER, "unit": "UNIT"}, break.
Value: {"value": 2.4, "unit": "mL"}
